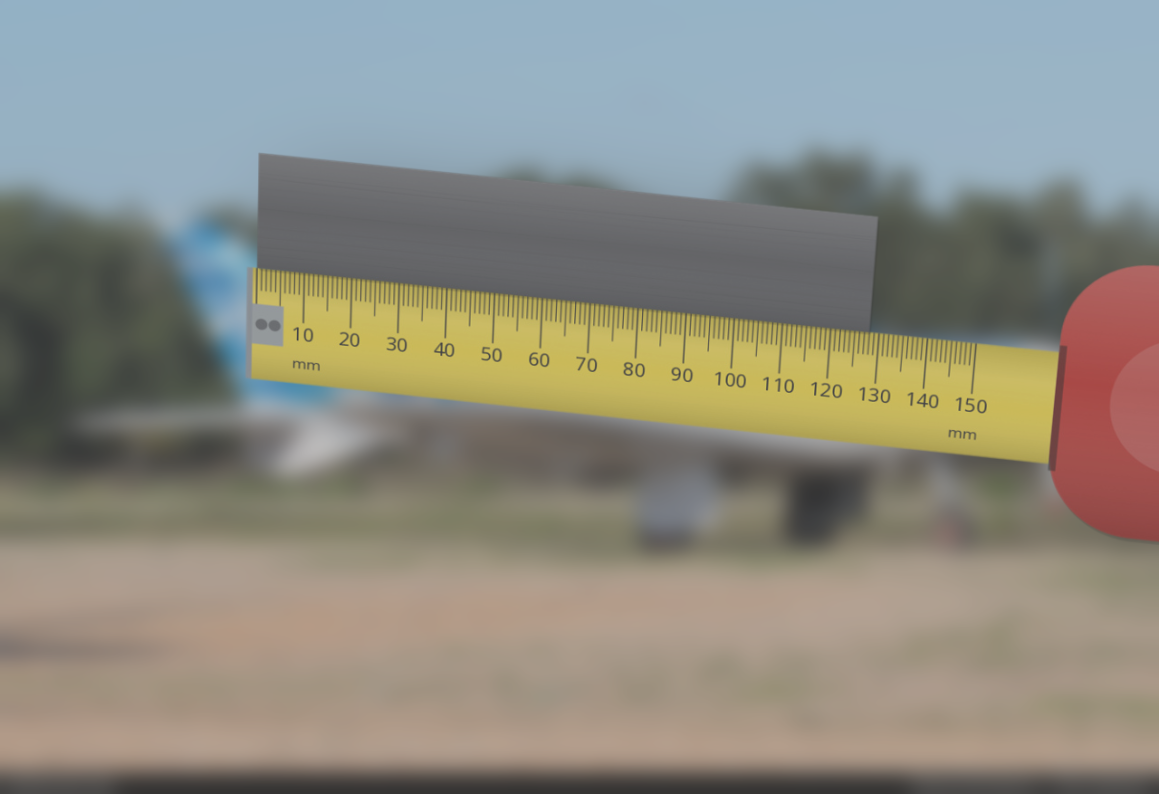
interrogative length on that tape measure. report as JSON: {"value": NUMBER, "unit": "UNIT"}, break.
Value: {"value": 128, "unit": "mm"}
